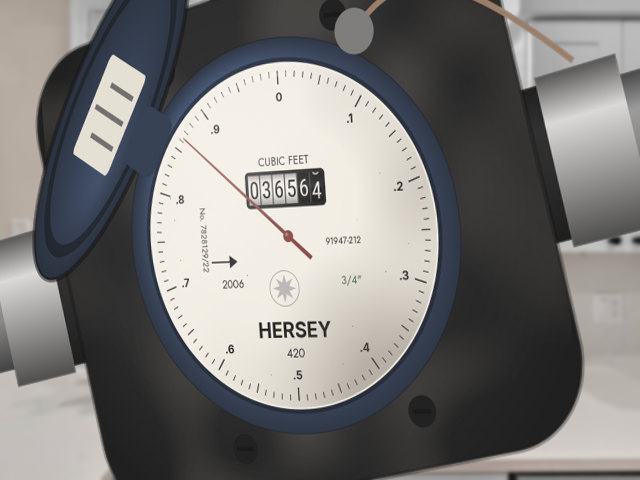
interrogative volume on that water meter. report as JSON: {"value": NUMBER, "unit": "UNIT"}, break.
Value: {"value": 36563.86, "unit": "ft³"}
